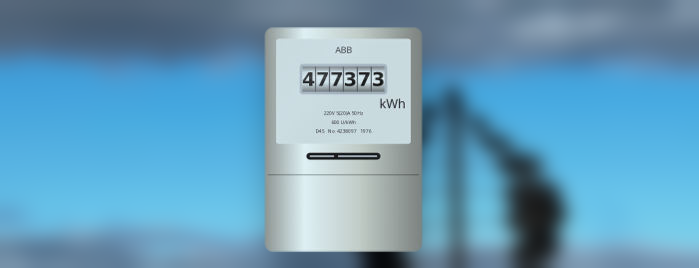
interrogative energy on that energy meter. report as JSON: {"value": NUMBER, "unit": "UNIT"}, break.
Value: {"value": 477373, "unit": "kWh"}
